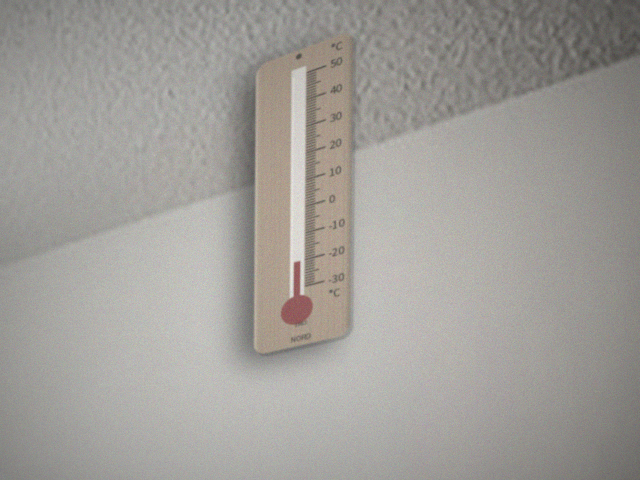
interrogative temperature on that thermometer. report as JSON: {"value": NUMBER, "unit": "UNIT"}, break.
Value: {"value": -20, "unit": "°C"}
